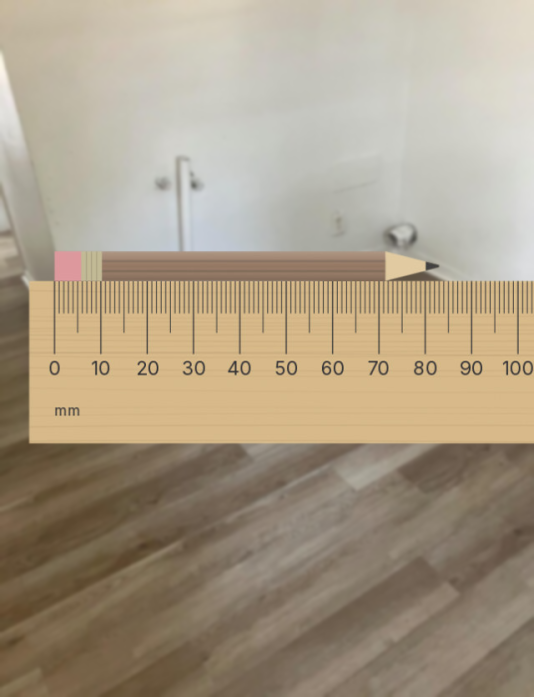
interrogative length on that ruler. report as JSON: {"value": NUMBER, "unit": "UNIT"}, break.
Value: {"value": 83, "unit": "mm"}
